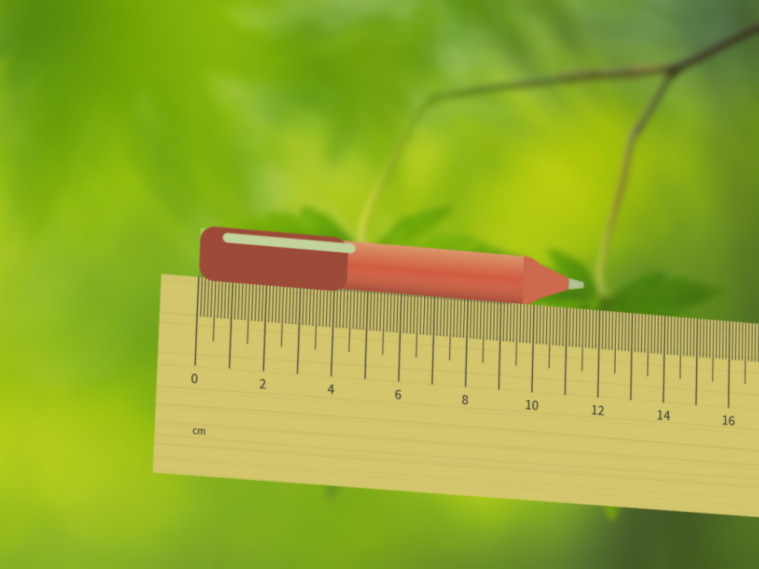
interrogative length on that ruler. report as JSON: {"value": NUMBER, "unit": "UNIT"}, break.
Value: {"value": 11.5, "unit": "cm"}
